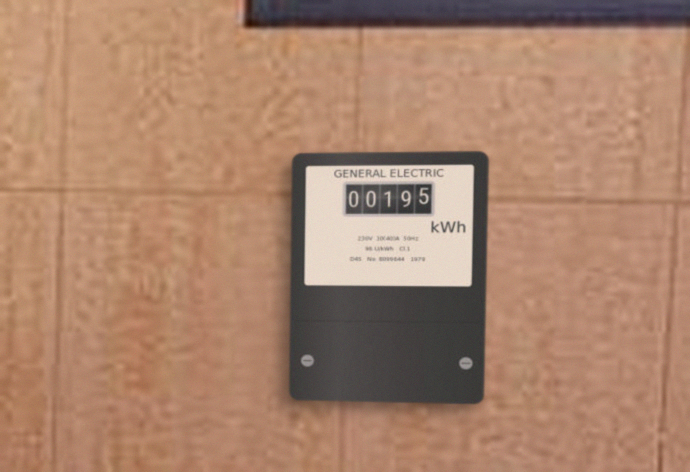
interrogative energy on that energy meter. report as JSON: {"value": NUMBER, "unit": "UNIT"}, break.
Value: {"value": 195, "unit": "kWh"}
